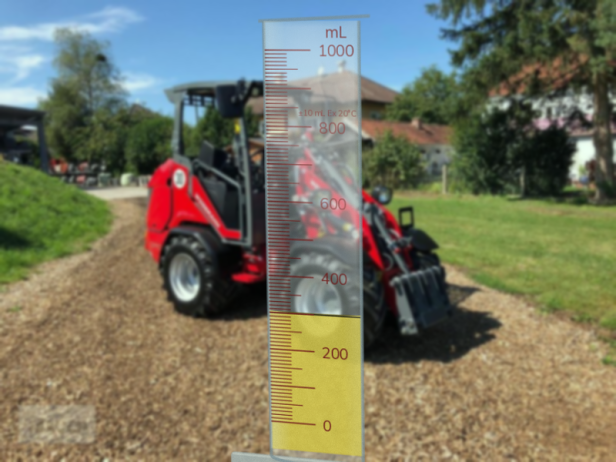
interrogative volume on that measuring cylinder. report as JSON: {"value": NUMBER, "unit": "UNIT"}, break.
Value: {"value": 300, "unit": "mL"}
